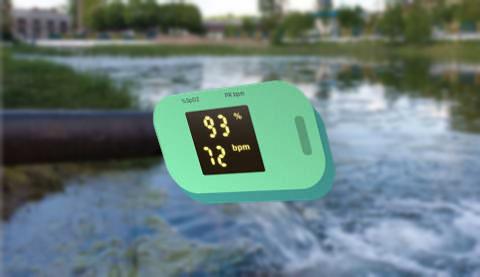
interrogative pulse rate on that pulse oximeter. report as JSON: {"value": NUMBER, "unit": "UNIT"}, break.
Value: {"value": 72, "unit": "bpm"}
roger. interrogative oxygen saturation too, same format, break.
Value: {"value": 93, "unit": "%"}
